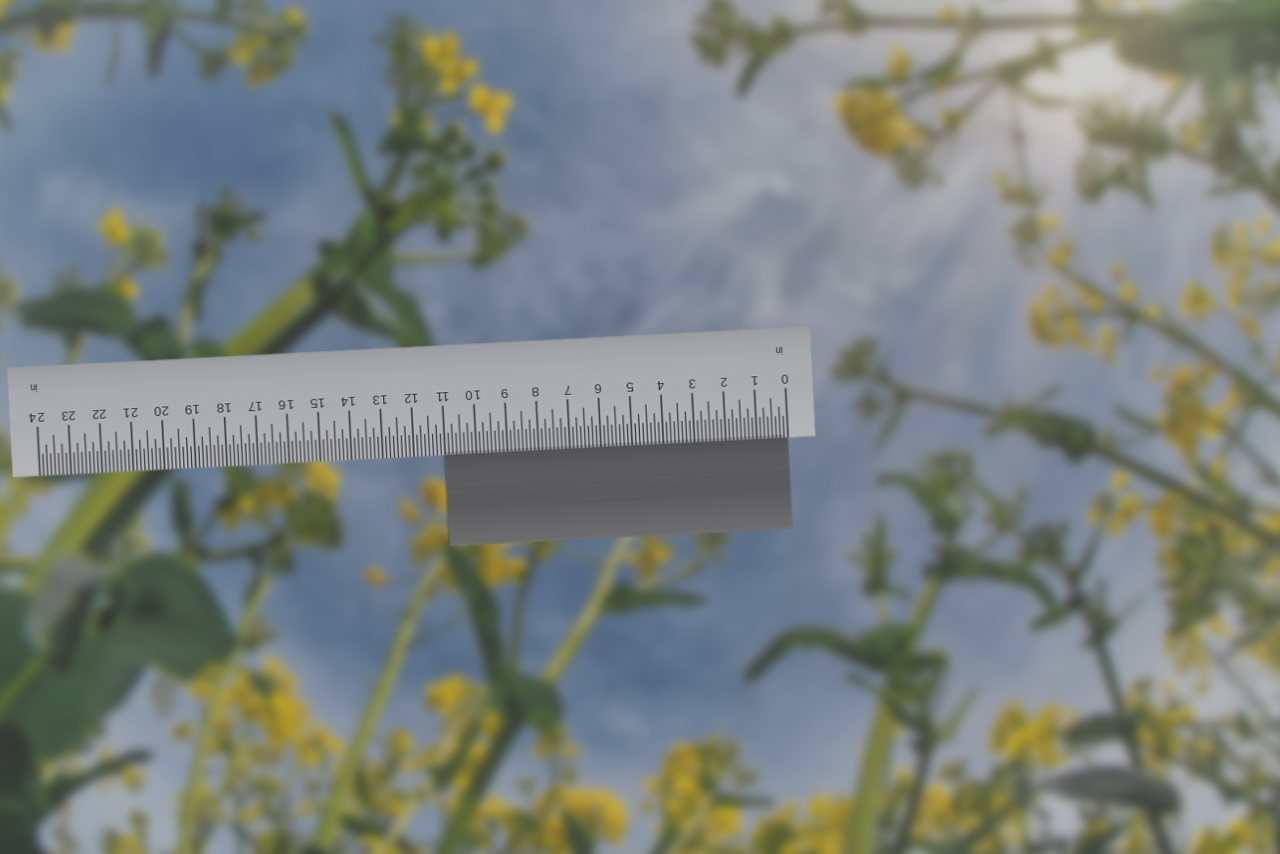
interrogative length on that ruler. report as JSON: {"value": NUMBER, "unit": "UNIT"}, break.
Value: {"value": 11, "unit": "in"}
